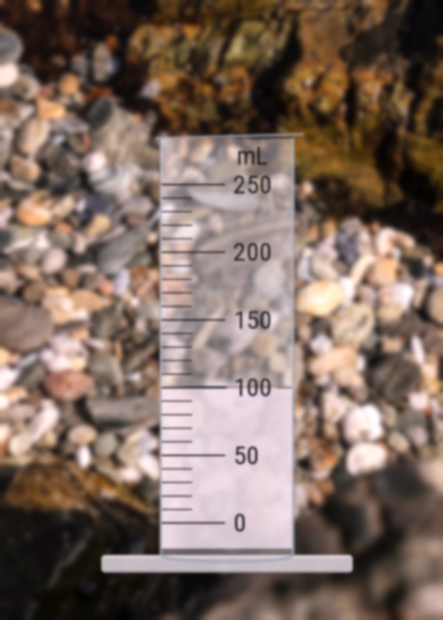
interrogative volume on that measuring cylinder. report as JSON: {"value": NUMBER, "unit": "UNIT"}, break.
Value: {"value": 100, "unit": "mL"}
